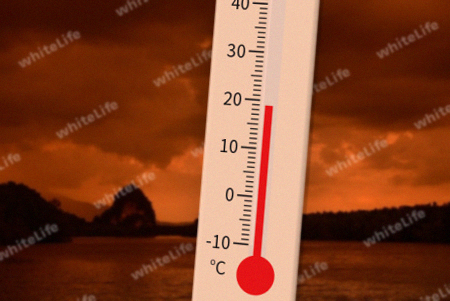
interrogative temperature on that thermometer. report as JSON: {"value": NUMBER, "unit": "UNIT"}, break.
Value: {"value": 19, "unit": "°C"}
